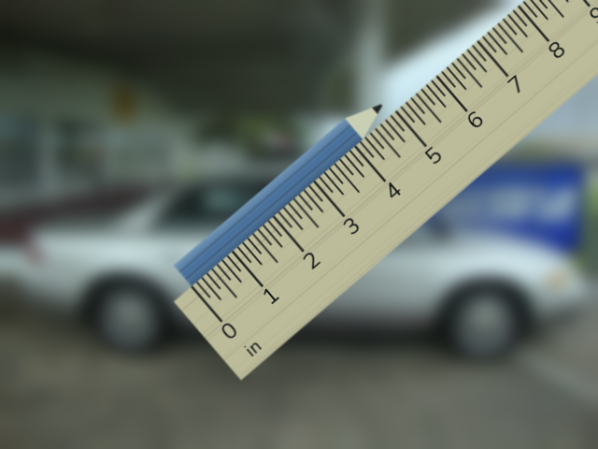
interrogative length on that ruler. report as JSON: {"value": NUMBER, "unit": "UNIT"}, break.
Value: {"value": 4.875, "unit": "in"}
